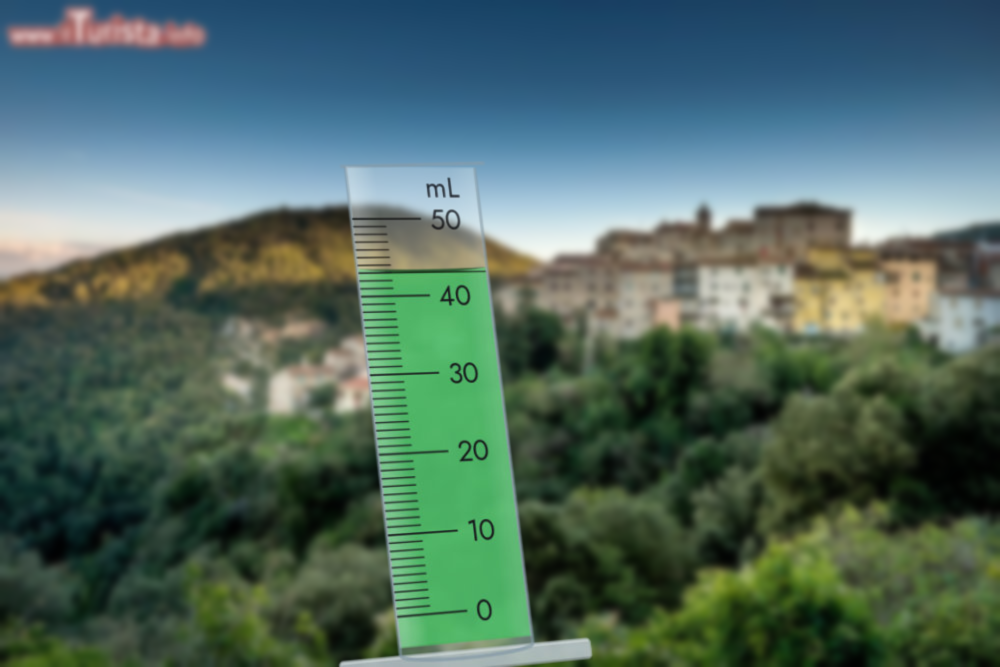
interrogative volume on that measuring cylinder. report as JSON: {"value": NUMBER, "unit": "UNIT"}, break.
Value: {"value": 43, "unit": "mL"}
